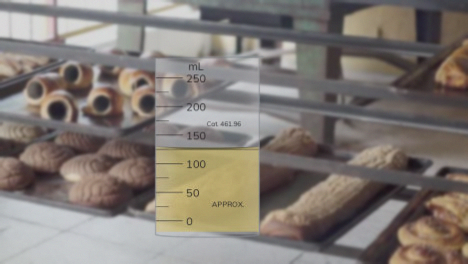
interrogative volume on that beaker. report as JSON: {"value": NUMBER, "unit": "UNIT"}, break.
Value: {"value": 125, "unit": "mL"}
